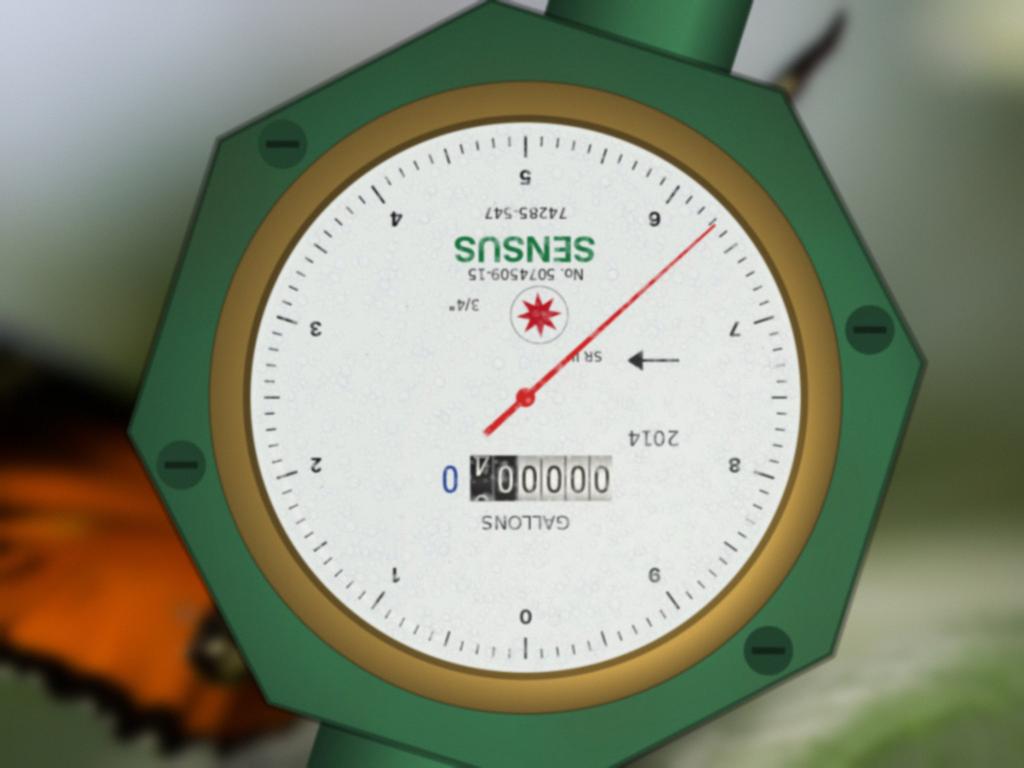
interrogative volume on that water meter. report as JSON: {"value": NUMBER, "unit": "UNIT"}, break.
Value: {"value": 36.3, "unit": "gal"}
